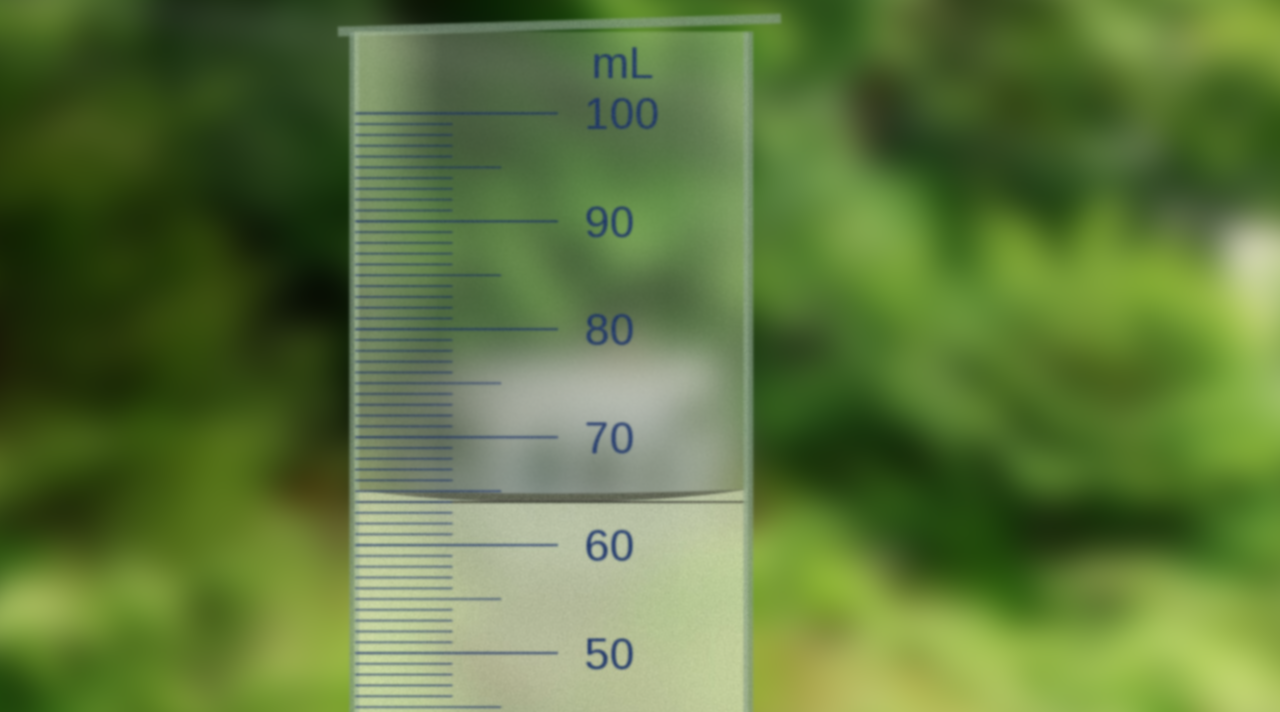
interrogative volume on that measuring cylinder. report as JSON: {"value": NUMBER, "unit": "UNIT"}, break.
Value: {"value": 64, "unit": "mL"}
